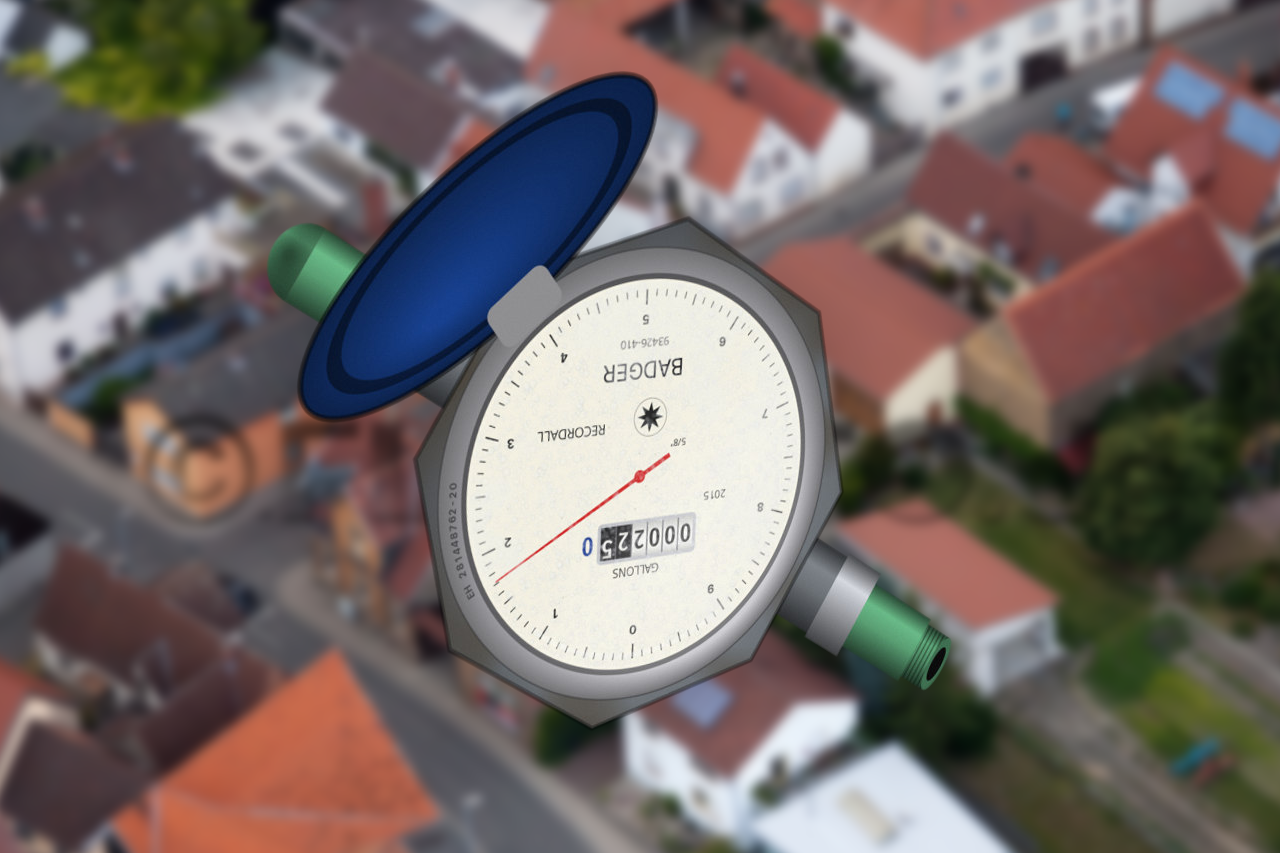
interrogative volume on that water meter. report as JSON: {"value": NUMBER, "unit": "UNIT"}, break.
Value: {"value": 2251.7, "unit": "gal"}
